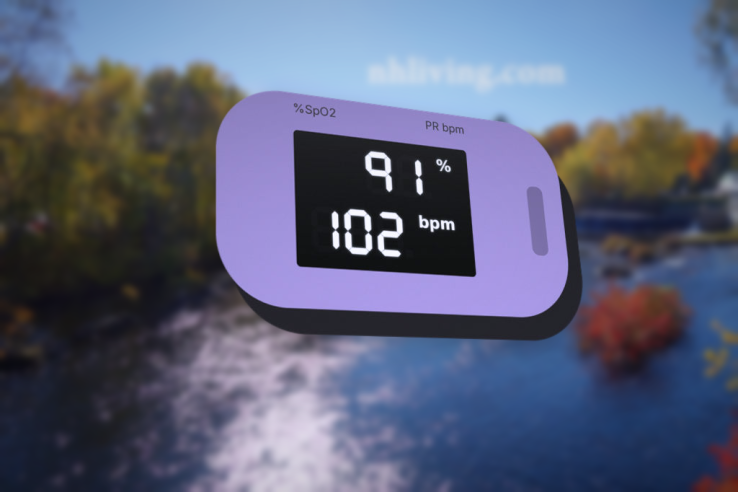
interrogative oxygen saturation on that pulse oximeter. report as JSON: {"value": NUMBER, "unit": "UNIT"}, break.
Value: {"value": 91, "unit": "%"}
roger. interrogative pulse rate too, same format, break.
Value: {"value": 102, "unit": "bpm"}
